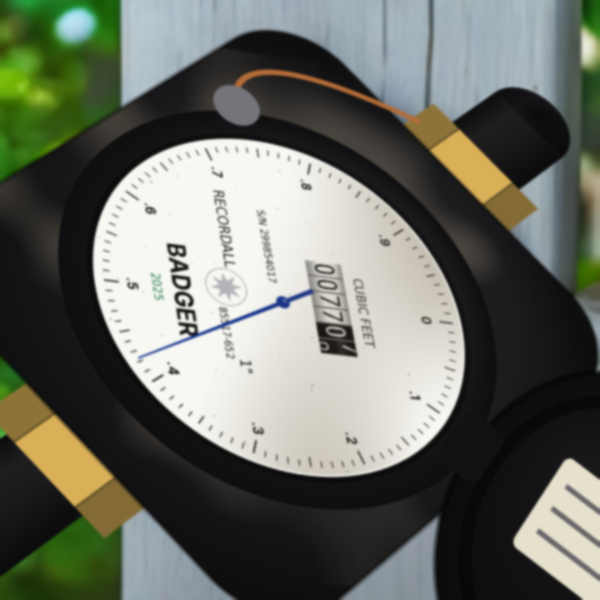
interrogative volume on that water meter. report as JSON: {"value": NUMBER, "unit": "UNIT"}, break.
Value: {"value": 7707.42, "unit": "ft³"}
